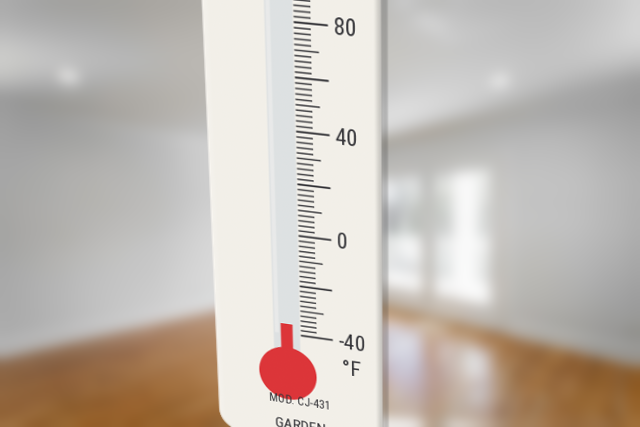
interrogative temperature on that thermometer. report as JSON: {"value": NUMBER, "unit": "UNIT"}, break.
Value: {"value": -36, "unit": "°F"}
